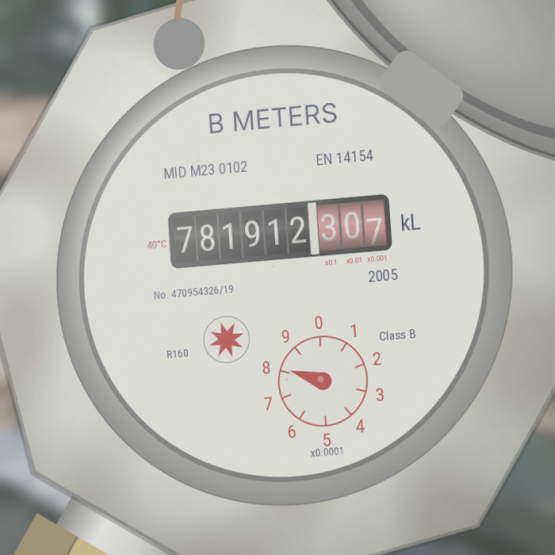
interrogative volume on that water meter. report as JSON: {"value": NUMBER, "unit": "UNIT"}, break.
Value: {"value": 781912.3068, "unit": "kL"}
